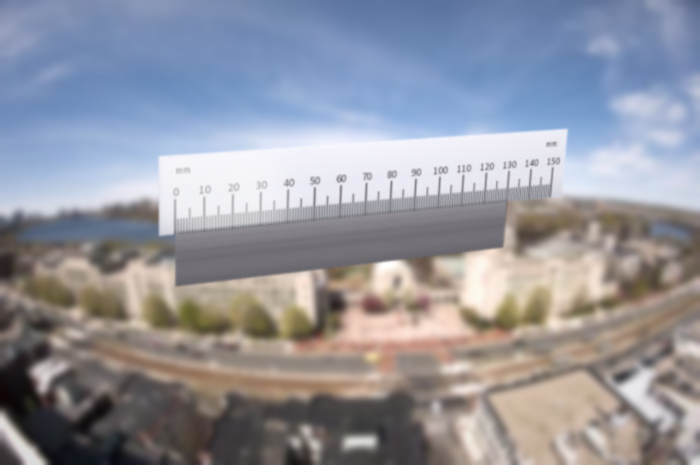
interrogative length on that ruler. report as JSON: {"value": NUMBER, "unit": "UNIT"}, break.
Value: {"value": 130, "unit": "mm"}
